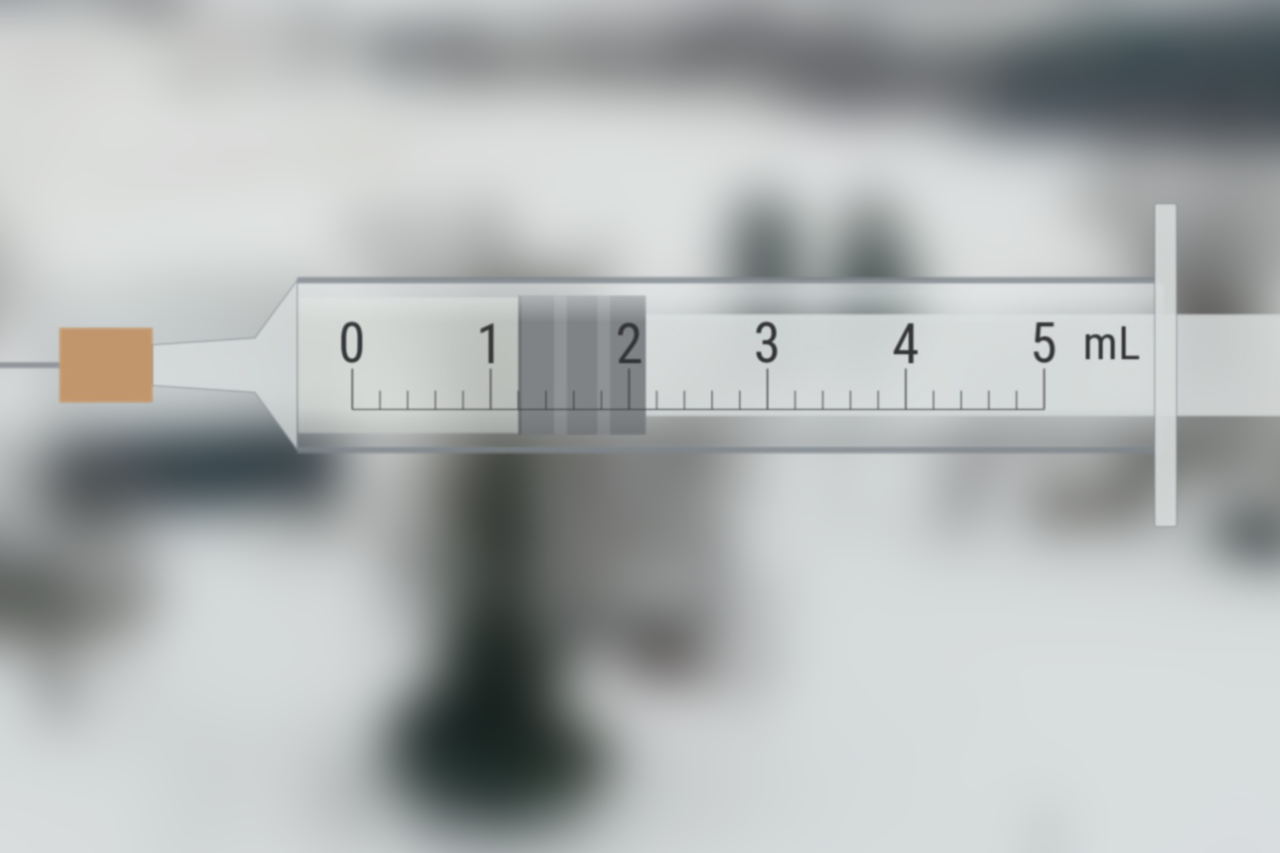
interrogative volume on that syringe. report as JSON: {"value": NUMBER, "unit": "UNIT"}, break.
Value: {"value": 1.2, "unit": "mL"}
